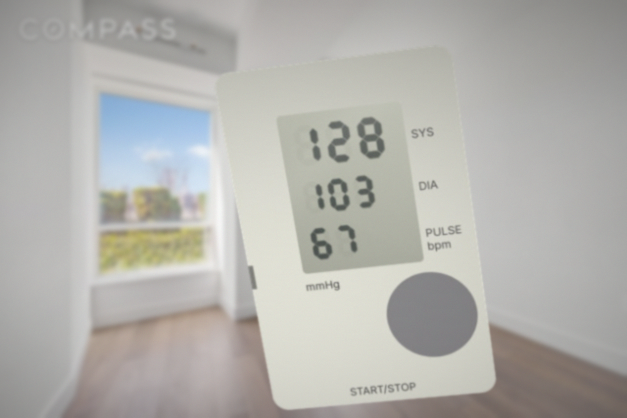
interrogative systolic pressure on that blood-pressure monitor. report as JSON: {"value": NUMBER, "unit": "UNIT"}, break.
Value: {"value": 128, "unit": "mmHg"}
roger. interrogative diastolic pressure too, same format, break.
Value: {"value": 103, "unit": "mmHg"}
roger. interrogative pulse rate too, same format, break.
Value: {"value": 67, "unit": "bpm"}
